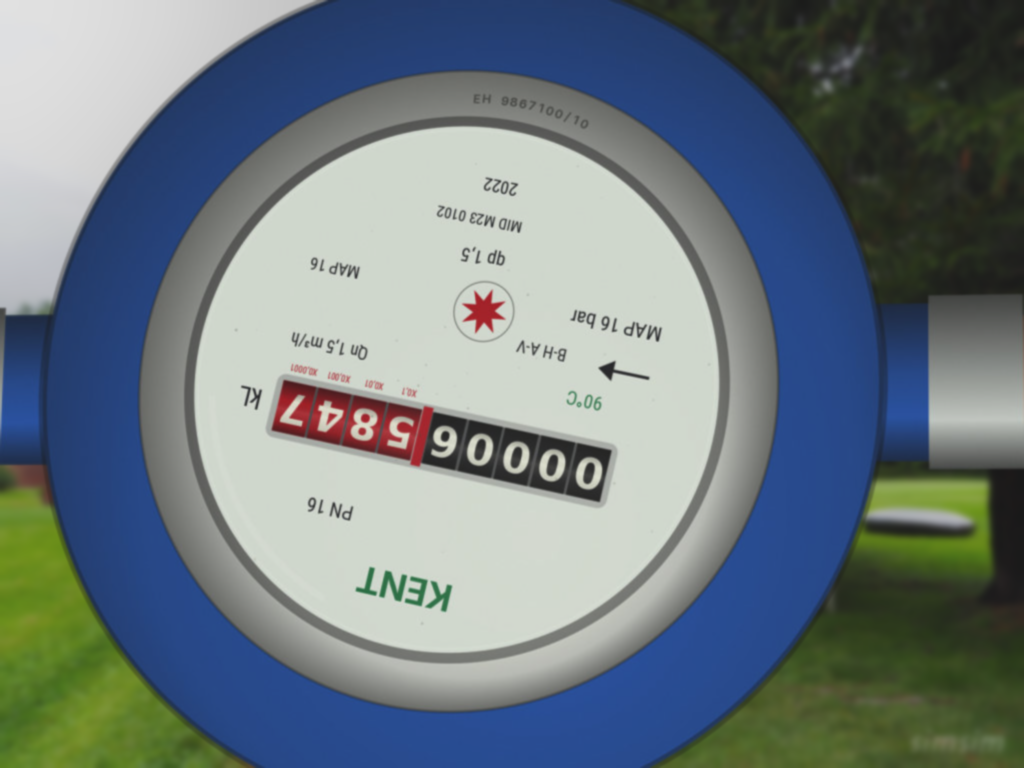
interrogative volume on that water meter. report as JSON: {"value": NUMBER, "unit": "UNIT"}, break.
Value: {"value": 6.5847, "unit": "kL"}
